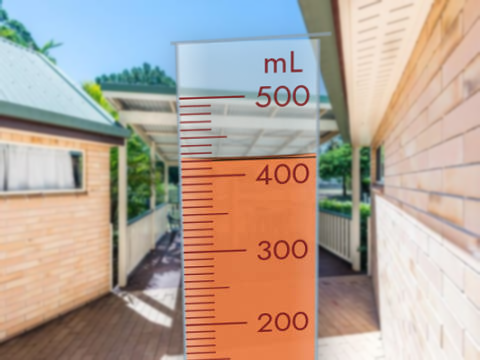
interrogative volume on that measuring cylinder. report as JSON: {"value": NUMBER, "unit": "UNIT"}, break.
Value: {"value": 420, "unit": "mL"}
